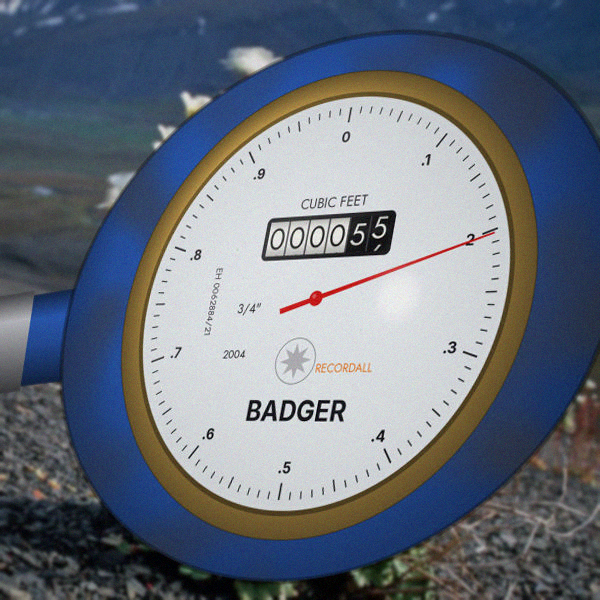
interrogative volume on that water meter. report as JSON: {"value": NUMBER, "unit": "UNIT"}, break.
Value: {"value": 55.20, "unit": "ft³"}
